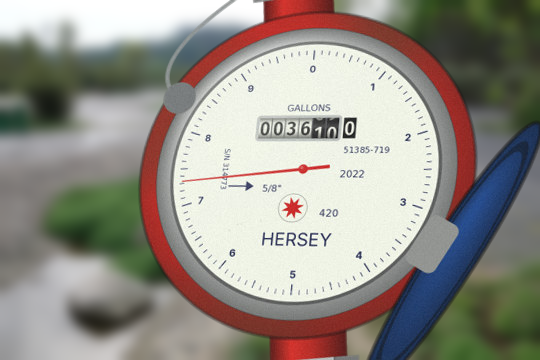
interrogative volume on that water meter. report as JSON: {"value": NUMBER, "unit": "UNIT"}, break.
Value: {"value": 36097.3, "unit": "gal"}
